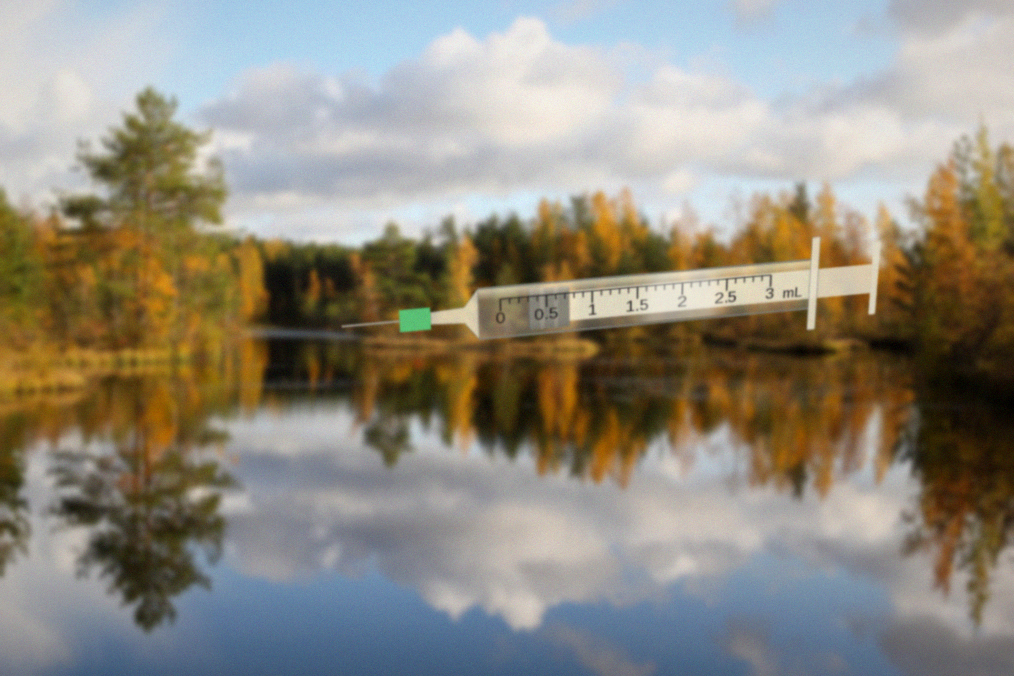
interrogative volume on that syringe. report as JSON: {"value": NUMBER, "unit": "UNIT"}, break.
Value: {"value": 0.3, "unit": "mL"}
